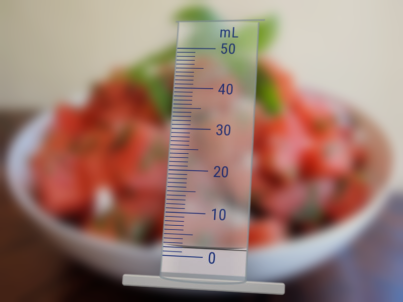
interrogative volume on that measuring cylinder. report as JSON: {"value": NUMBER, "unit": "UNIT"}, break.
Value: {"value": 2, "unit": "mL"}
